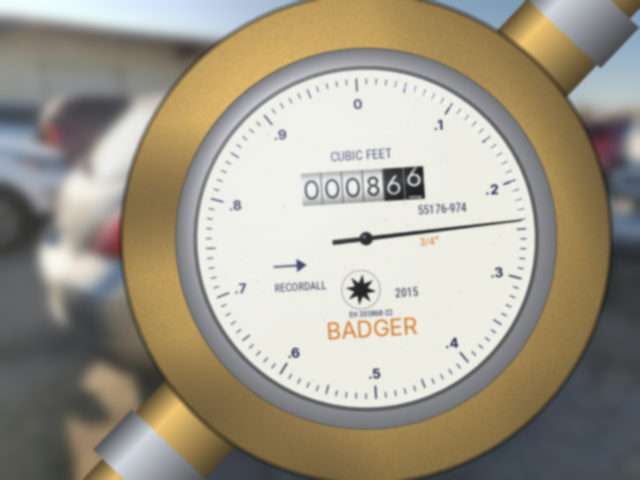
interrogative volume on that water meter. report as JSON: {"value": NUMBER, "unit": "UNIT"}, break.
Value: {"value": 866.24, "unit": "ft³"}
